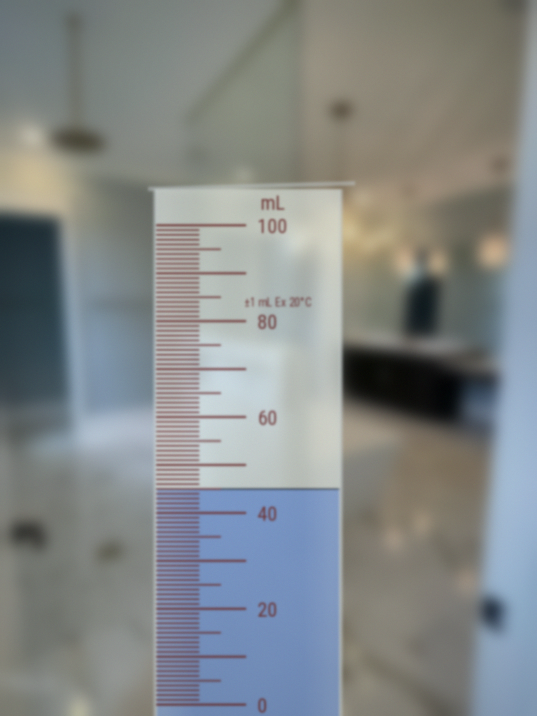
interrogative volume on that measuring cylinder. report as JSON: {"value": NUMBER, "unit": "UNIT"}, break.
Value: {"value": 45, "unit": "mL"}
